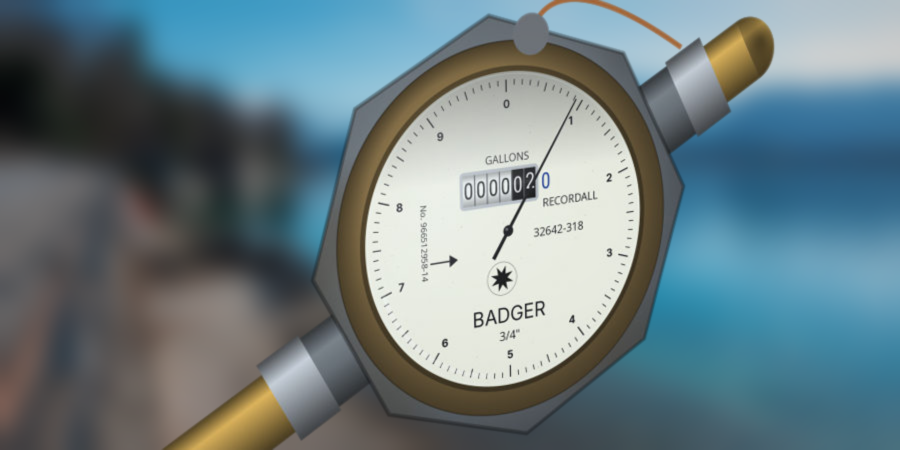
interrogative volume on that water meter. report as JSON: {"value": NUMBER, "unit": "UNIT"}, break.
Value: {"value": 20.9, "unit": "gal"}
